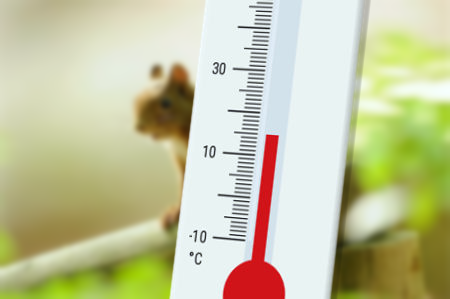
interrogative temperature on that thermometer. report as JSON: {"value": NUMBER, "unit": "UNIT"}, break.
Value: {"value": 15, "unit": "°C"}
